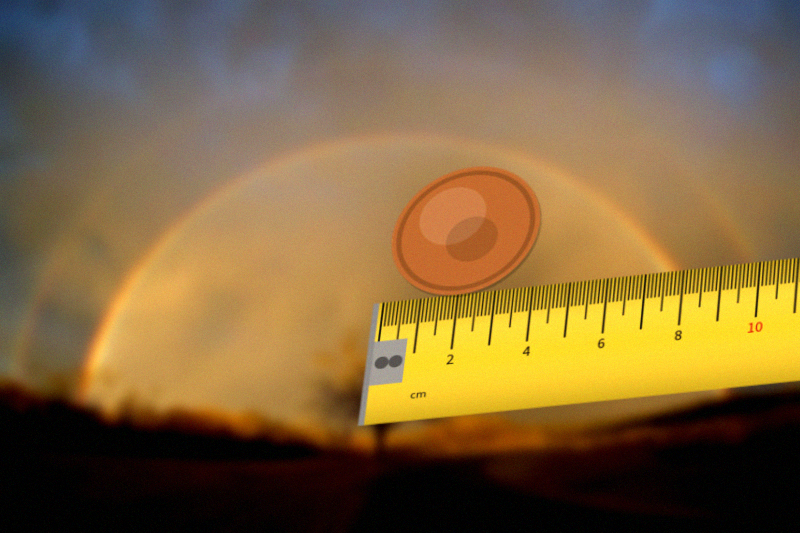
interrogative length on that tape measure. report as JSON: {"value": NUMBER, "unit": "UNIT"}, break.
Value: {"value": 4, "unit": "cm"}
